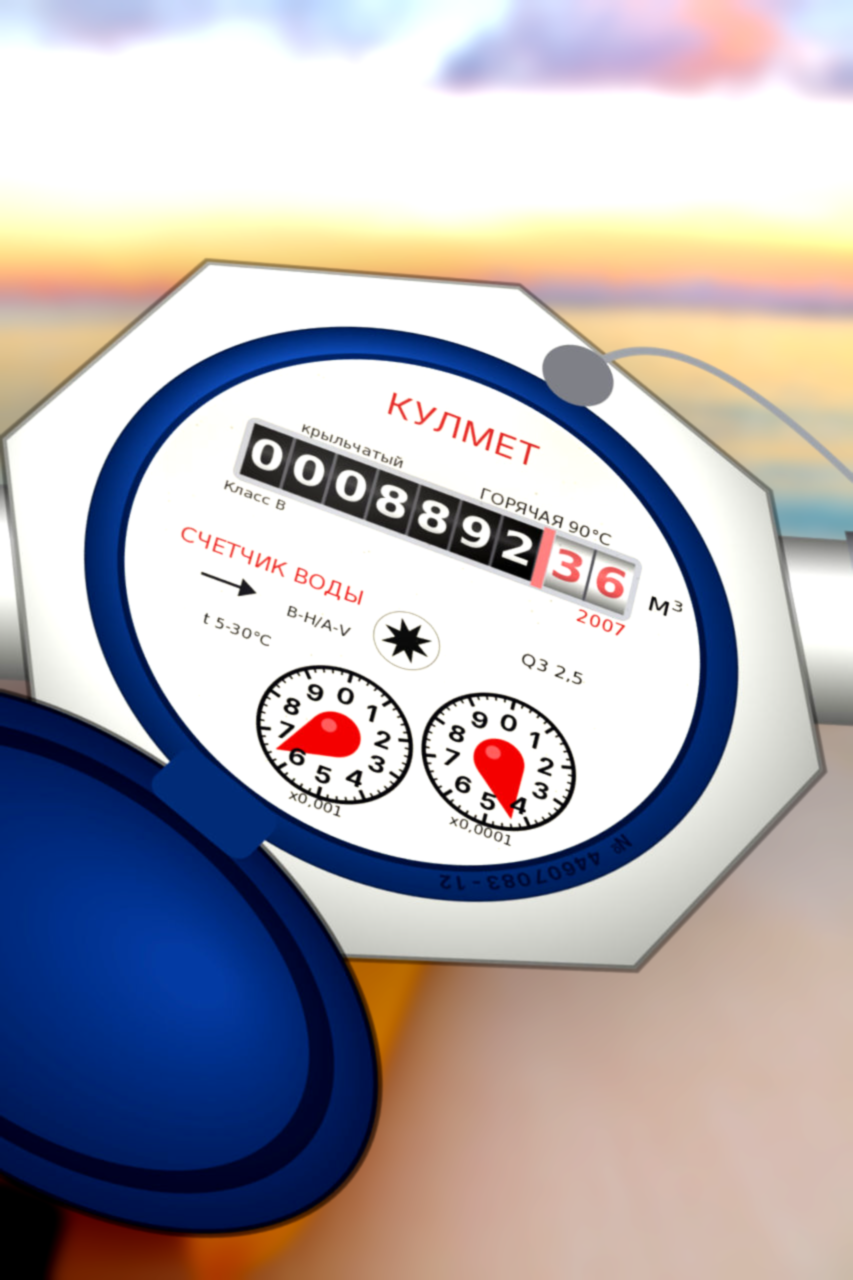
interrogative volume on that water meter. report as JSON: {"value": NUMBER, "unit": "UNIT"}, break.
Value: {"value": 8892.3664, "unit": "m³"}
